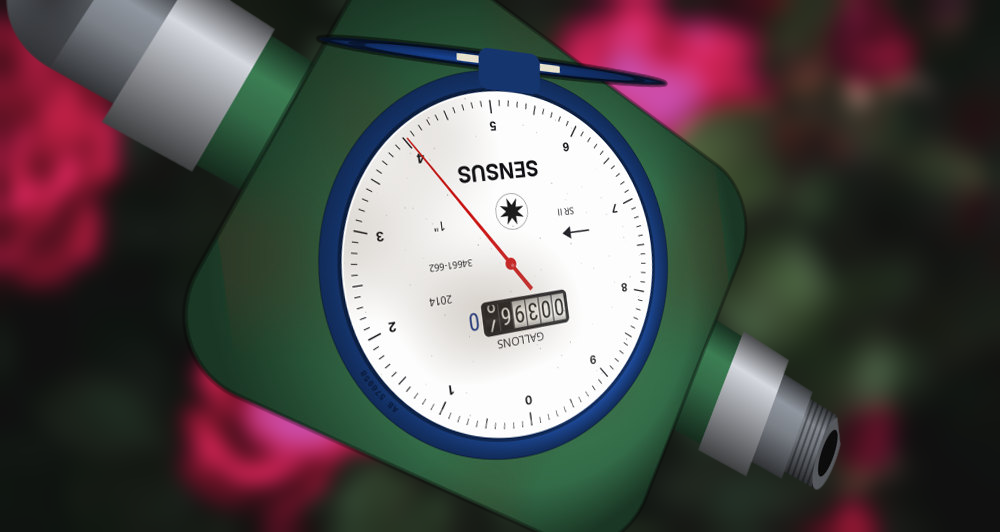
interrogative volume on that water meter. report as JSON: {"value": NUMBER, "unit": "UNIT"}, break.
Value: {"value": 39674.0, "unit": "gal"}
